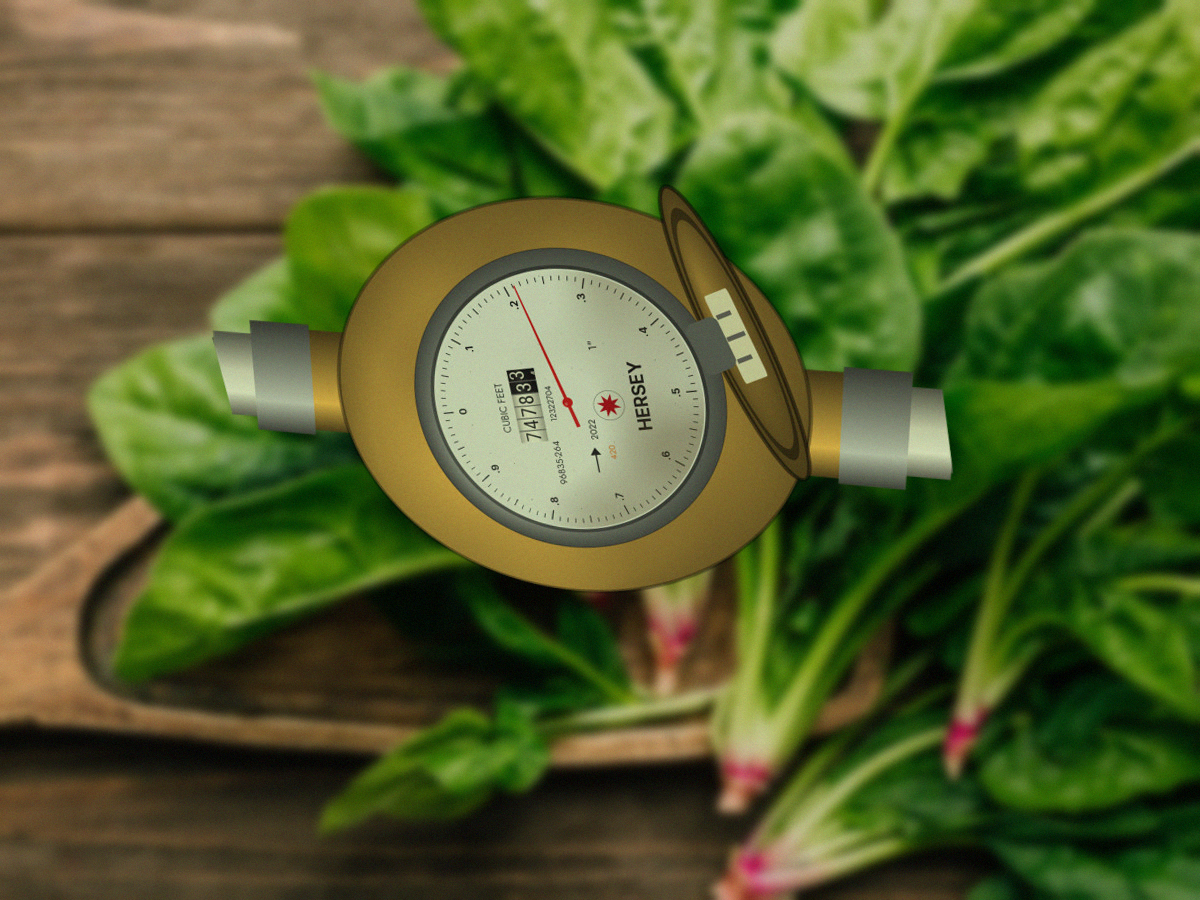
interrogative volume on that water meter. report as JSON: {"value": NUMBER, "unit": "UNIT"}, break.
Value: {"value": 747833.21, "unit": "ft³"}
